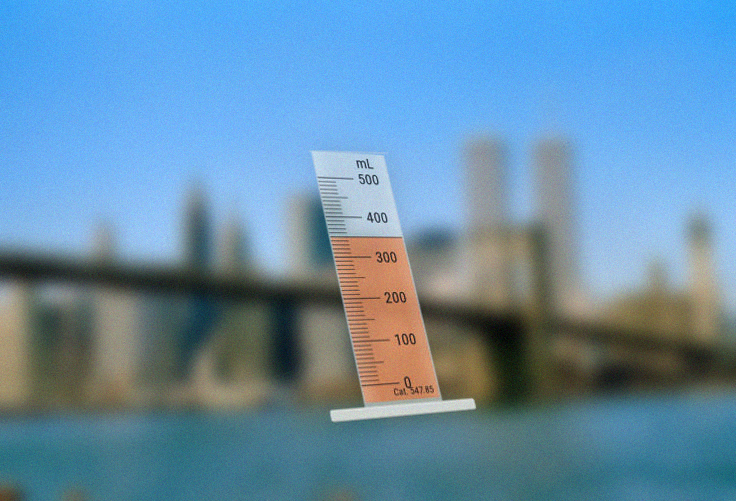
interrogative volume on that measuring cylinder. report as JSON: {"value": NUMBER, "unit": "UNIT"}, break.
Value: {"value": 350, "unit": "mL"}
